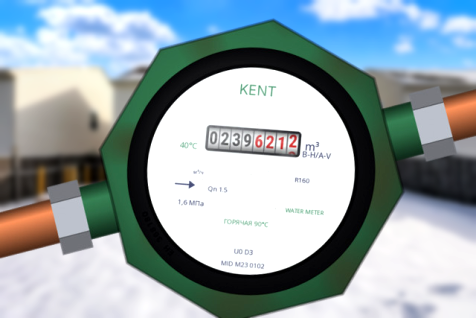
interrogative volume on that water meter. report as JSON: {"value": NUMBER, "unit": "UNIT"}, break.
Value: {"value": 239.6212, "unit": "m³"}
